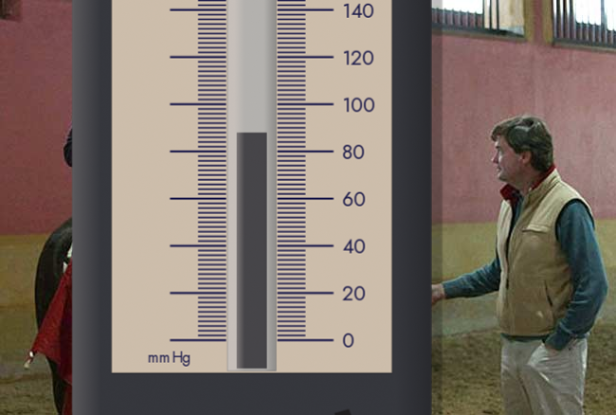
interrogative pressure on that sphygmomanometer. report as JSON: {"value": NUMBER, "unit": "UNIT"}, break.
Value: {"value": 88, "unit": "mmHg"}
